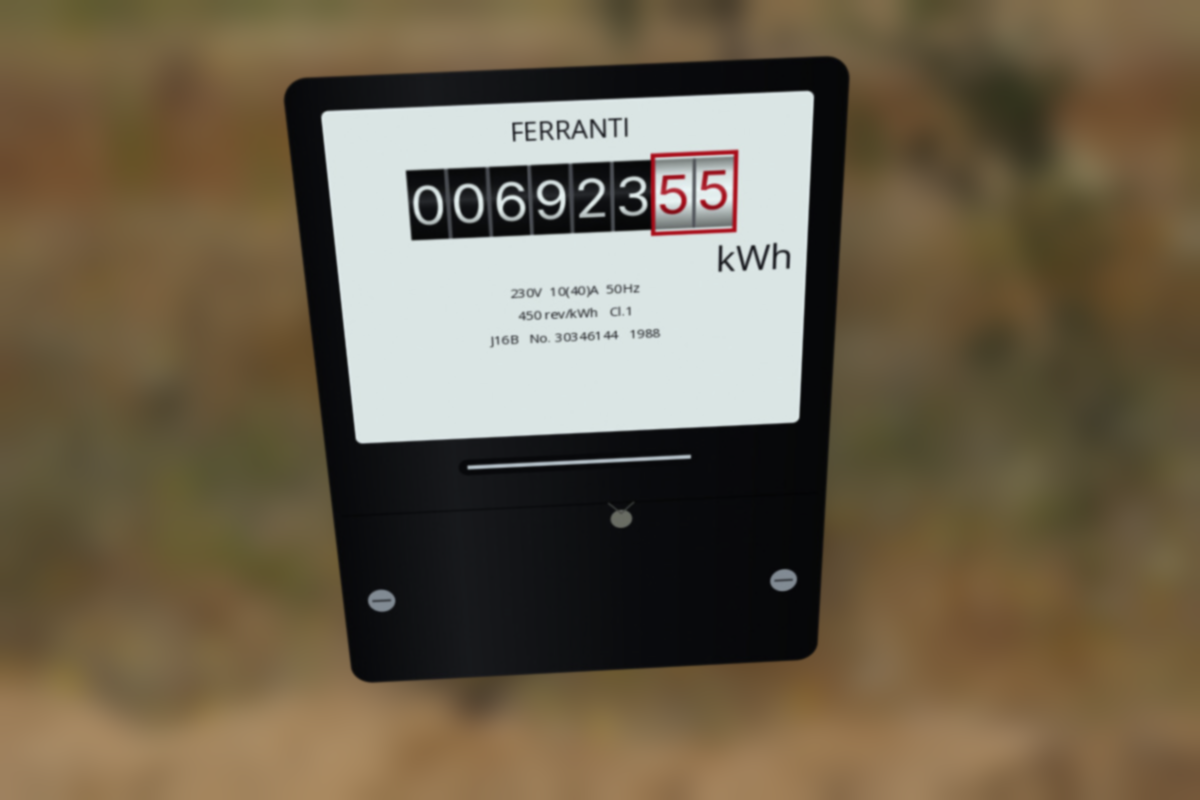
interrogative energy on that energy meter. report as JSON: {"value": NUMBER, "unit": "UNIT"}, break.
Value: {"value": 6923.55, "unit": "kWh"}
